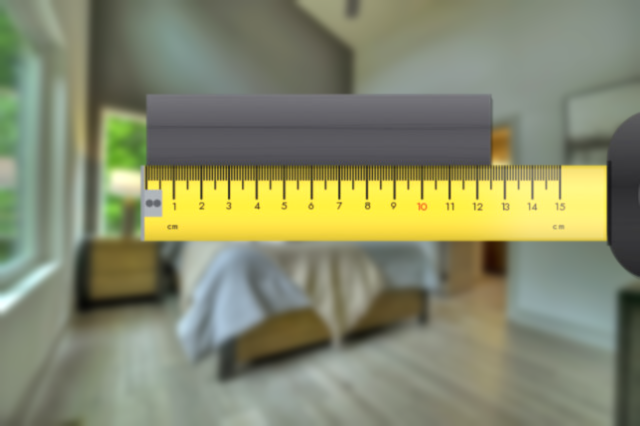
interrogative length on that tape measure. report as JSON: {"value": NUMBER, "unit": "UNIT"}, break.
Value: {"value": 12.5, "unit": "cm"}
